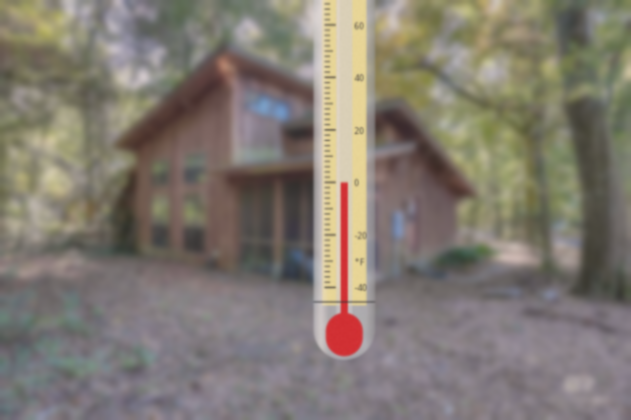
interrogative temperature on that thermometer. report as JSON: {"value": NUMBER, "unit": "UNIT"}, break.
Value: {"value": 0, "unit": "°F"}
